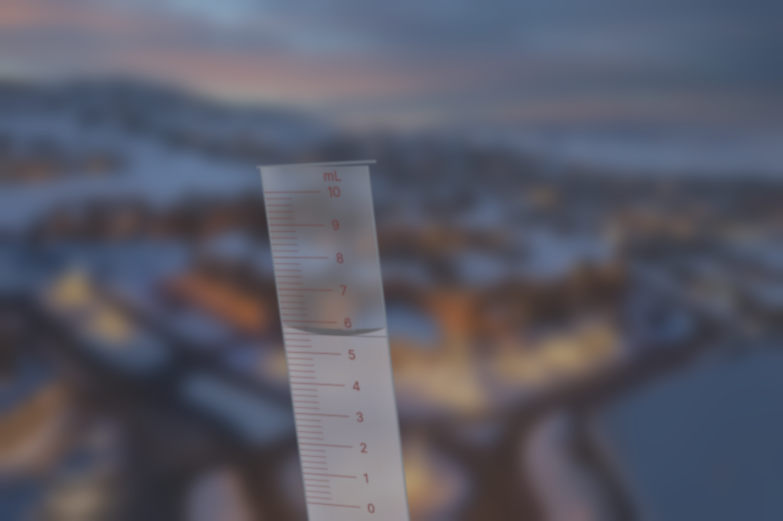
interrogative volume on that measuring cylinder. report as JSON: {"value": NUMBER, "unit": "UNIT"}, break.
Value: {"value": 5.6, "unit": "mL"}
